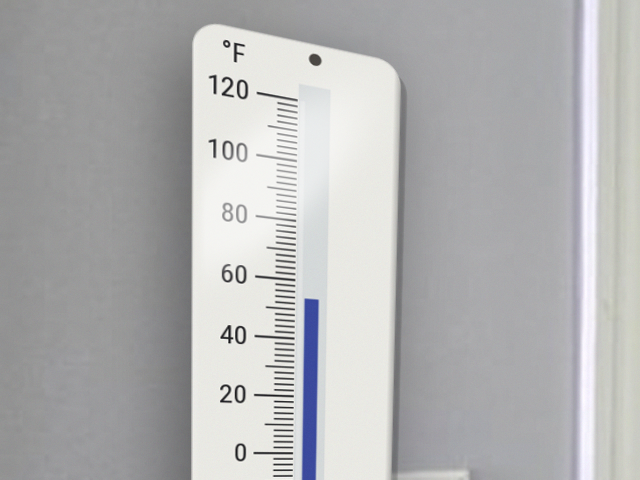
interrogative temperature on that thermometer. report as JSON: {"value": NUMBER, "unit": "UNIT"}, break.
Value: {"value": 54, "unit": "°F"}
